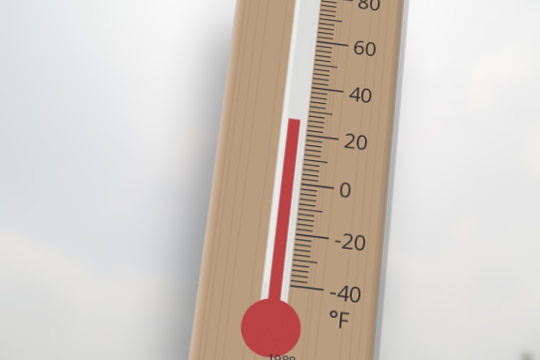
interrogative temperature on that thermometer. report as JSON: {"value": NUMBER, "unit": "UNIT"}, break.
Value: {"value": 26, "unit": "°F"}
